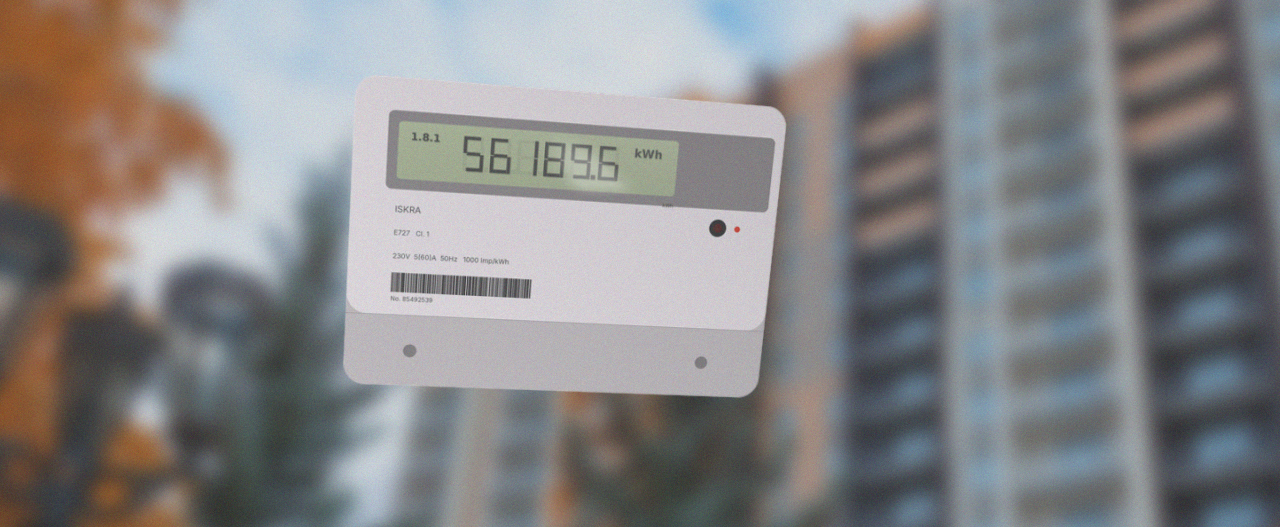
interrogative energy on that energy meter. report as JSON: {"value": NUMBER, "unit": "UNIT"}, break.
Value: {"value": 56189.6, "unit": "kWh"}
